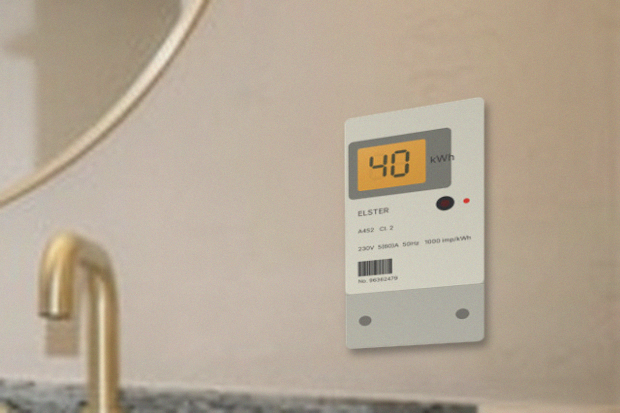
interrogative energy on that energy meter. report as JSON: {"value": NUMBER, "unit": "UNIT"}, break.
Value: {"value": 40, "unit": "kWh"}
